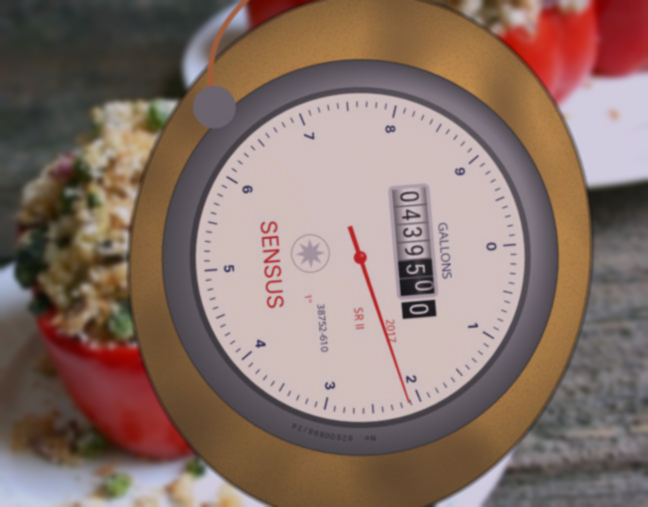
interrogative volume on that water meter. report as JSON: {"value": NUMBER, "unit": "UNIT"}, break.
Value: {"value": 439502.1, "unit": "gal"}
